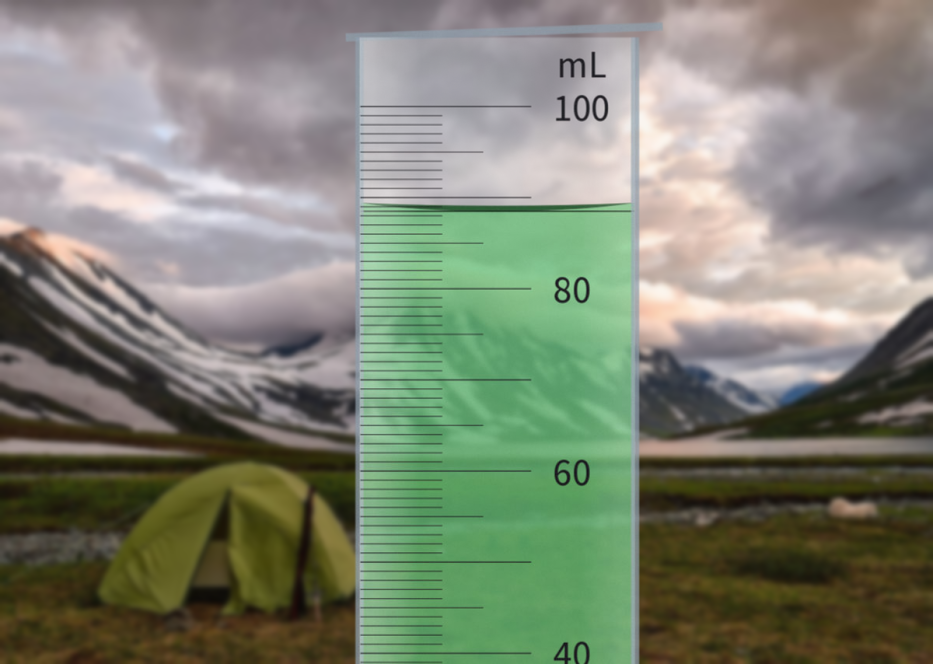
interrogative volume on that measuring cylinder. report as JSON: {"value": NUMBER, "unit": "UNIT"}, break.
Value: {"value": 88.5, "unit": "mL"}
